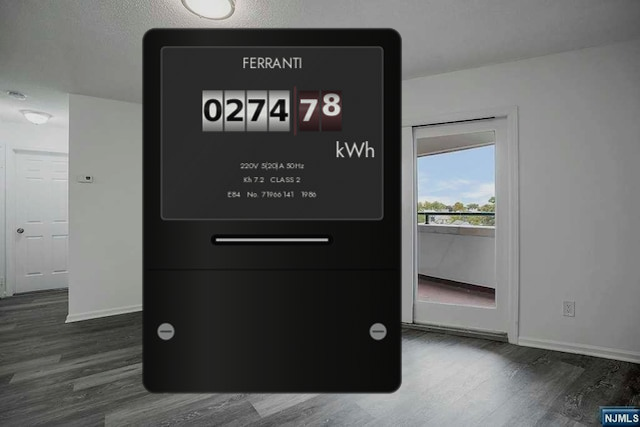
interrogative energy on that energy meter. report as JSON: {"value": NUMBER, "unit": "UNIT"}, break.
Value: {"value": 274.78, "unit": "kWh"}
